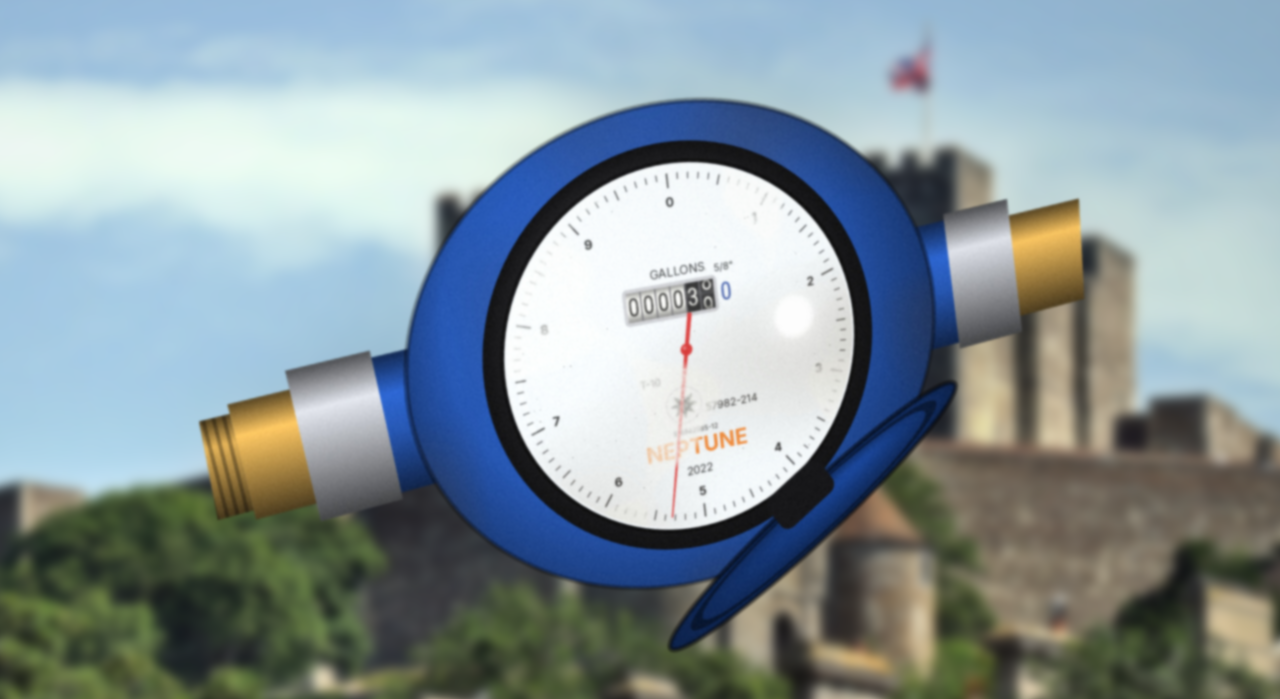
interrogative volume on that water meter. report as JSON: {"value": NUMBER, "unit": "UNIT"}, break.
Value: {"value": 385.3, "unit": "gal"}
